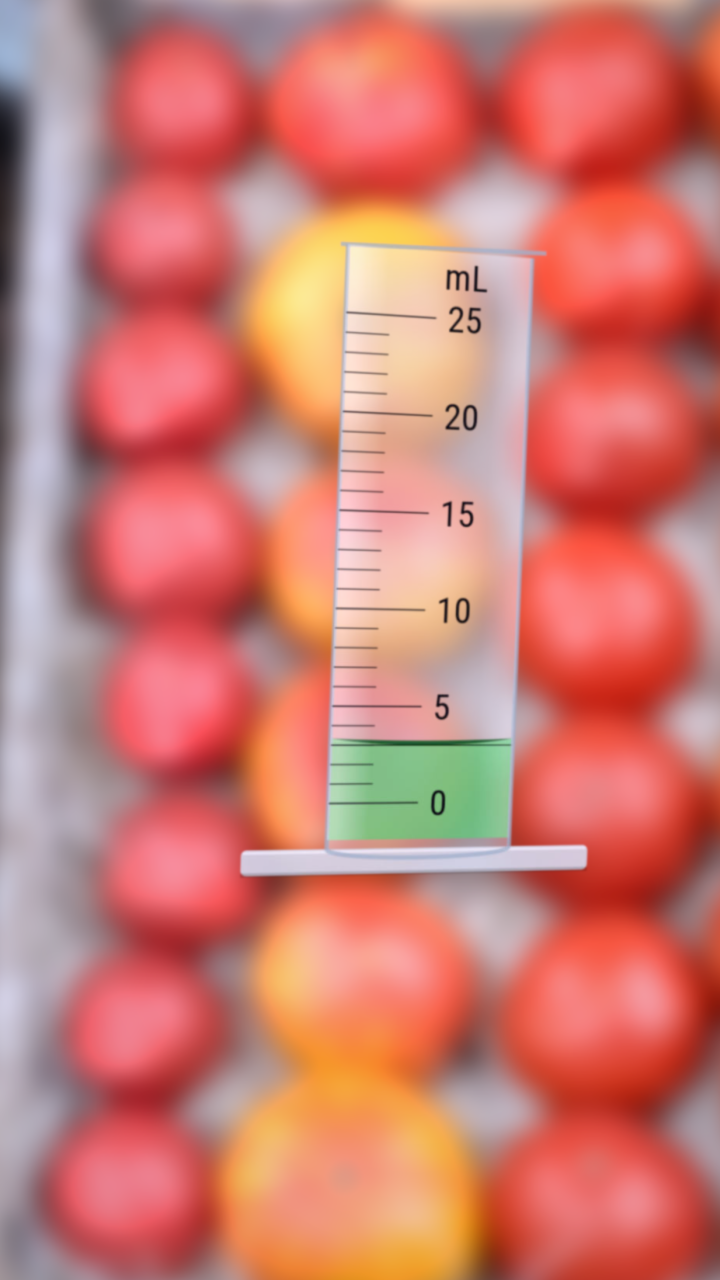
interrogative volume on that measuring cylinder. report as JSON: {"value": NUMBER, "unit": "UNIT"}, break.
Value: {"value": 3, "unit": "mL"}
